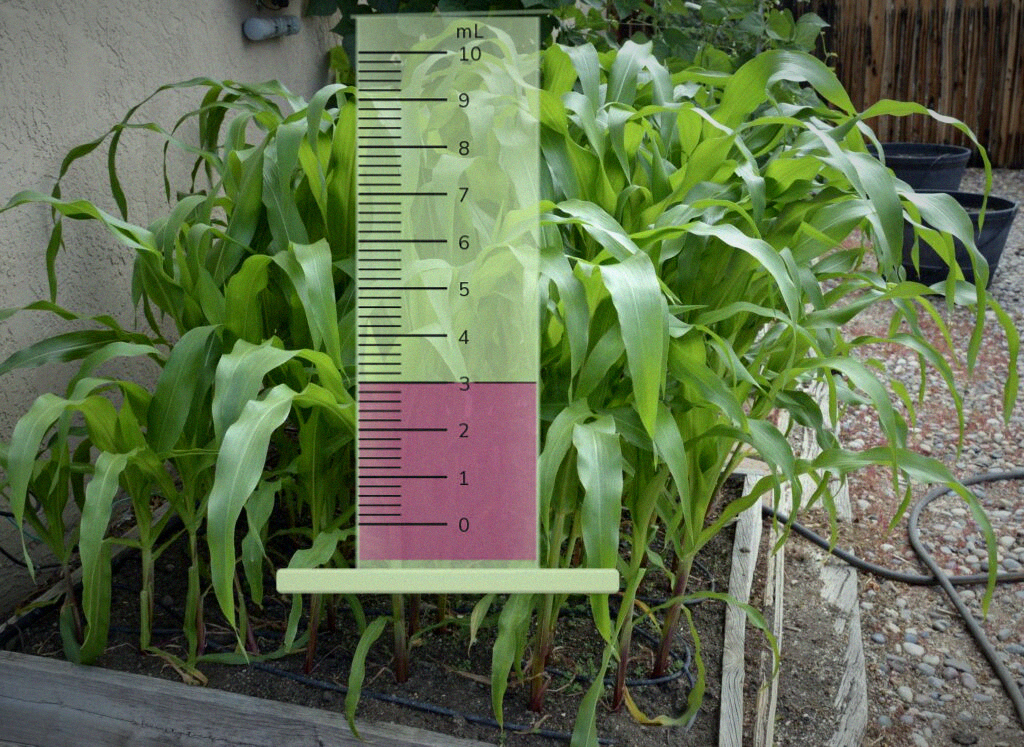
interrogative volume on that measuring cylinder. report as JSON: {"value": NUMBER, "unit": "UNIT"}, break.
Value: {"value": 3, "unit": "mL"}
